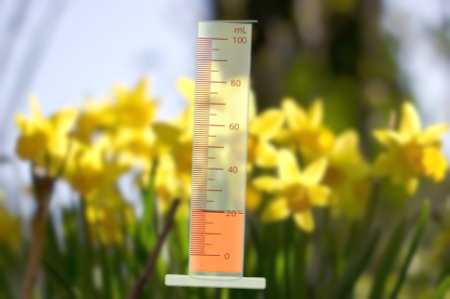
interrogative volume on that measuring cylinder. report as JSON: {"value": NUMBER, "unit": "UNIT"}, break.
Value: {"value": 20, "unit": "mL"}
